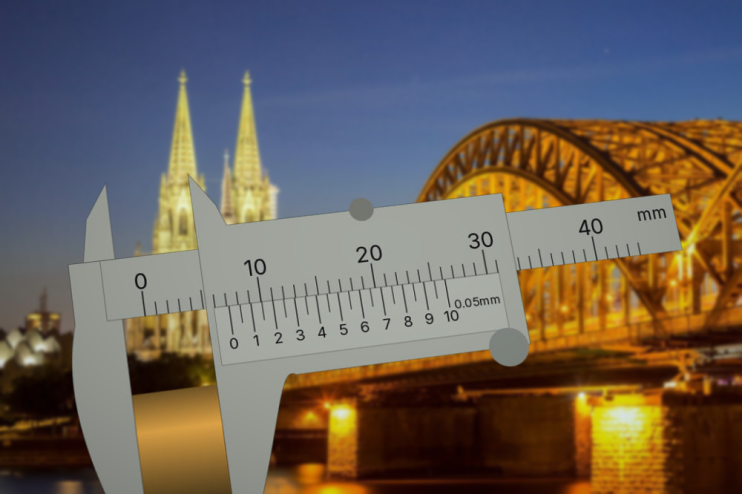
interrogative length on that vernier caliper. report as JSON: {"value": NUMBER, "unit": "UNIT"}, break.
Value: {"value": 7.2, "unit": "mm"}
